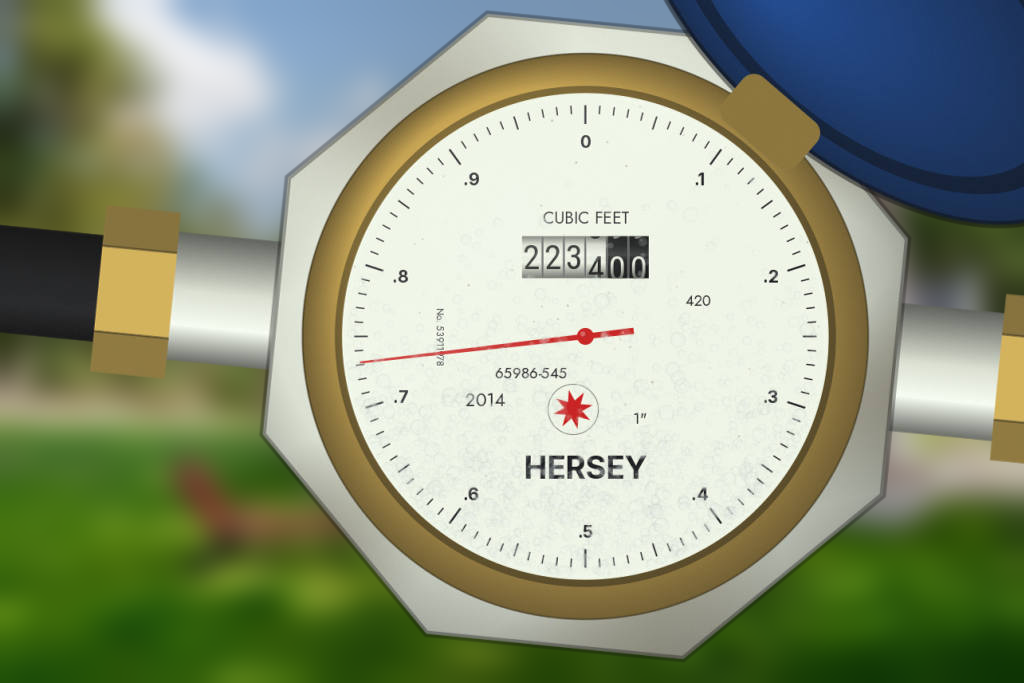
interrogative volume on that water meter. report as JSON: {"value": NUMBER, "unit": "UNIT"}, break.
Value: {"value": 223399.73, "unit": "ft³"}
